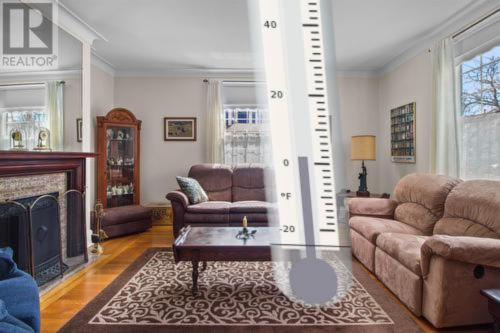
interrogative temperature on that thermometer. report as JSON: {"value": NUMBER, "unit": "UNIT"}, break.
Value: {"value": 2, "unit": "°F"}
